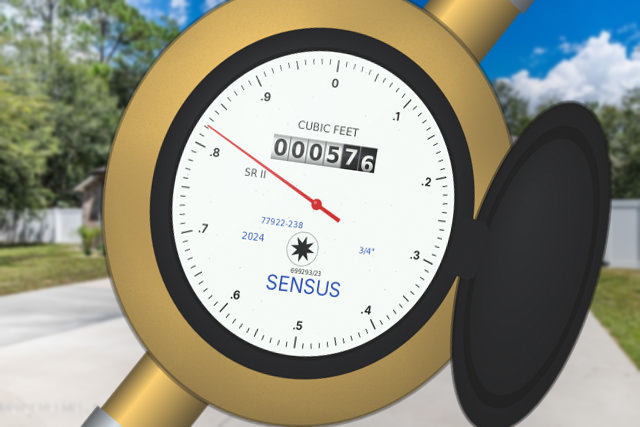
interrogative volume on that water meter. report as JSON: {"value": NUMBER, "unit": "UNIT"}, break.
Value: {"value": 575.82, "unit": "ft³"}
